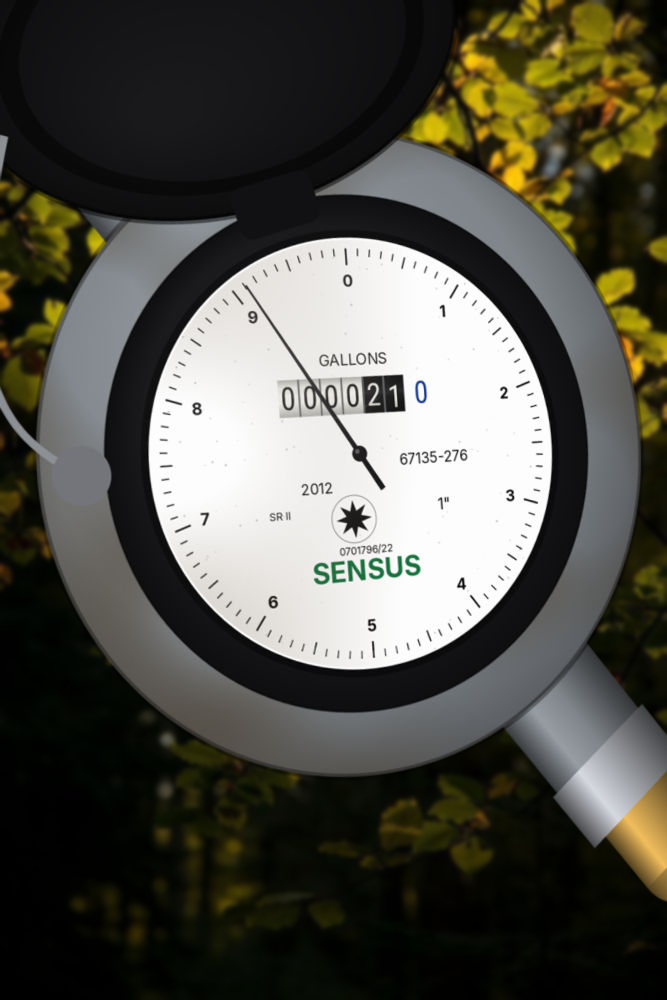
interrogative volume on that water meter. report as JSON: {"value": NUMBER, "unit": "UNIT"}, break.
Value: {"value": 209.1, "unit": "gal"}
